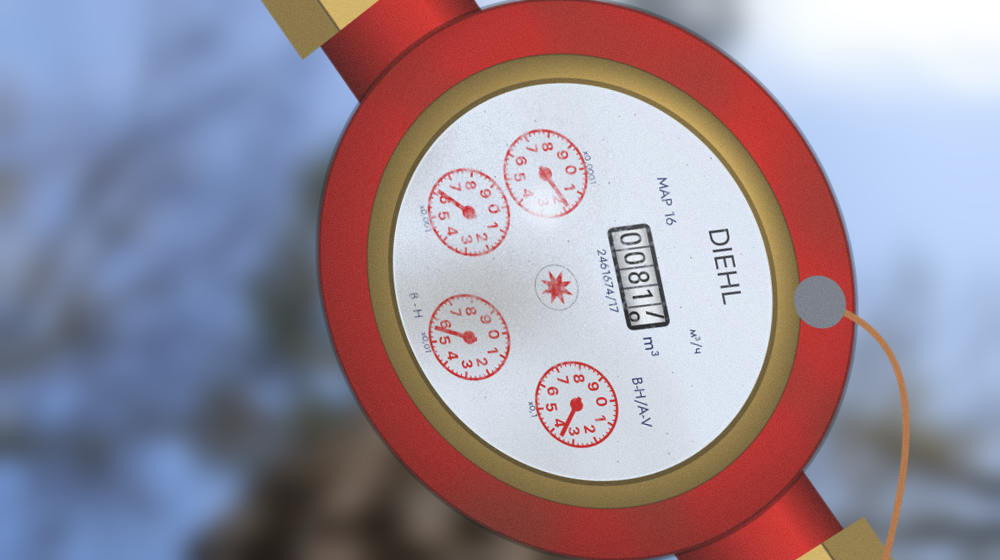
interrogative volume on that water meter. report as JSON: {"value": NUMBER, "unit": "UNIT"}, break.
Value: {"value": 817.3561, "unit": "m³"}
